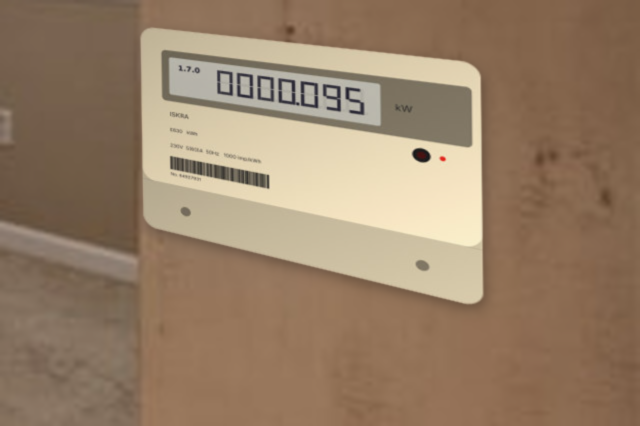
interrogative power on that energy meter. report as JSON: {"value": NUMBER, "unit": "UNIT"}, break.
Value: {"value": 0.095, "unit": "kW"}
